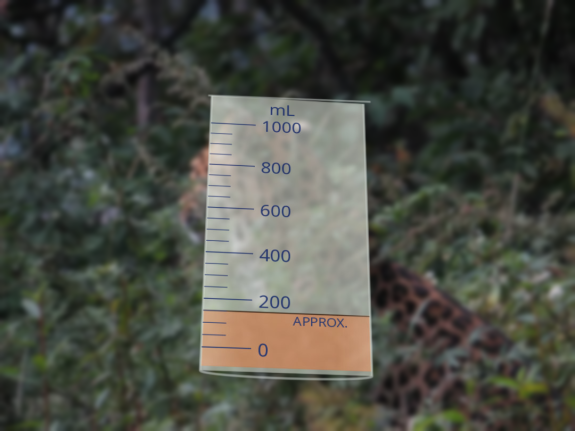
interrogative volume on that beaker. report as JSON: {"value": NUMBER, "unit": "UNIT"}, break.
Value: {"value": 150, "unit": "mL"}
